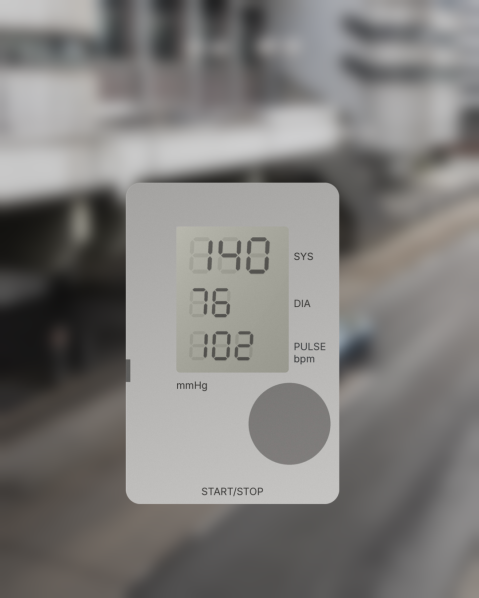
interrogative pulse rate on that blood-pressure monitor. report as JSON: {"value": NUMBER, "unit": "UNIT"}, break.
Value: {"value": 102, "unit": "bpm"}
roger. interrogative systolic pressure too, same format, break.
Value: {"value": 140, "unit": "mmHg"}
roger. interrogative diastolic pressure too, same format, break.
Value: {"value": 76, "unit": "mmHg"}
